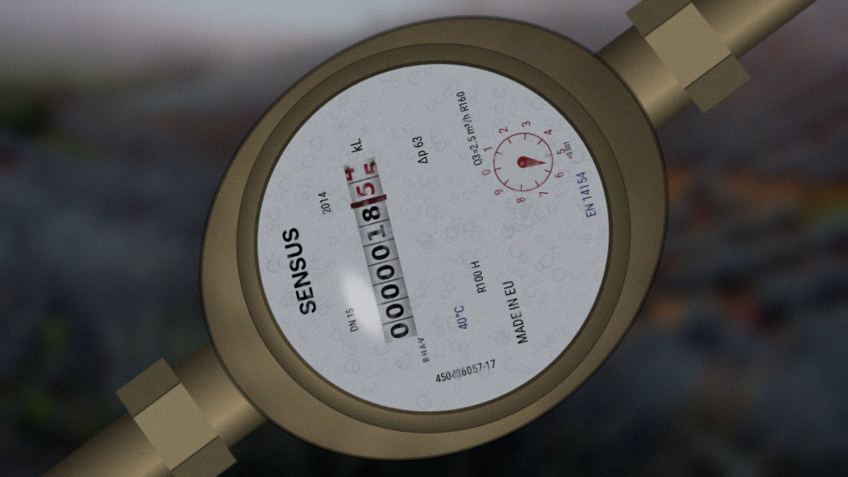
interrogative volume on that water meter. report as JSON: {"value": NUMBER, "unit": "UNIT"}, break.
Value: {"value": 18.545, "unit": "kL"}
